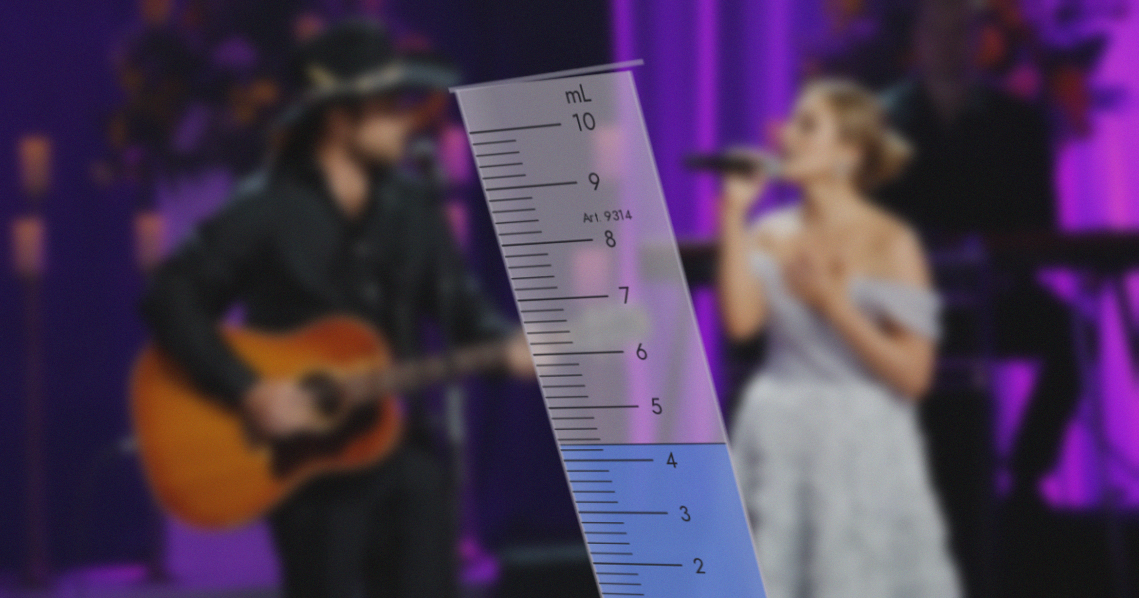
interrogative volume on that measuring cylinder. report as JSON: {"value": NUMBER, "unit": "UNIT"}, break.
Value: {"value": 4.3, "unit": "mL"}
